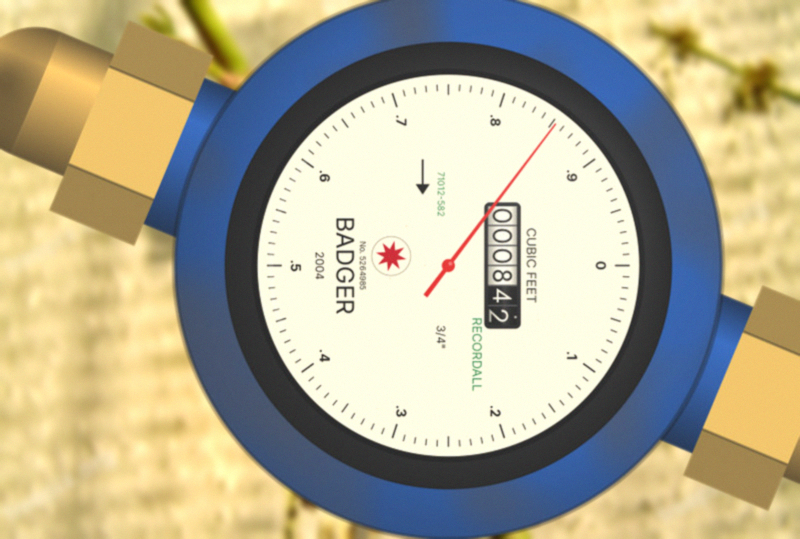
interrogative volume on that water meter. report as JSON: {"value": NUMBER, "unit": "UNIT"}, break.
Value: {"value": 841.85, "unit": "ft³"}
